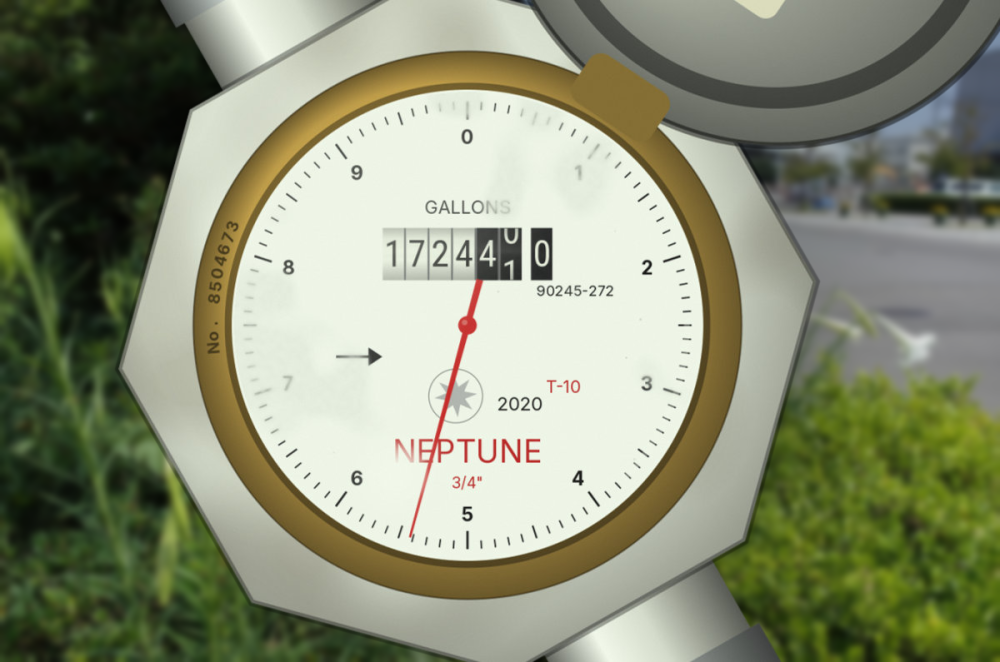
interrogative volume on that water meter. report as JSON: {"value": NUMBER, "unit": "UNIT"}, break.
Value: {"value": 1724405.4, "unit": "gal"}
